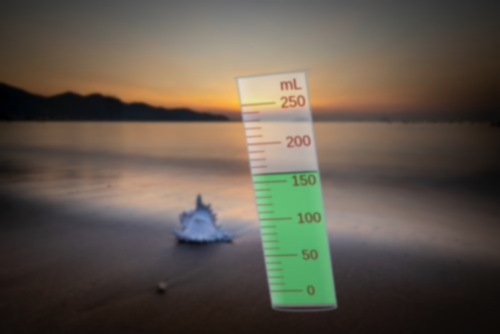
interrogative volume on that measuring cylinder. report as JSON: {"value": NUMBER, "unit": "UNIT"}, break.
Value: {"value": 160, "unit": "mL"}
